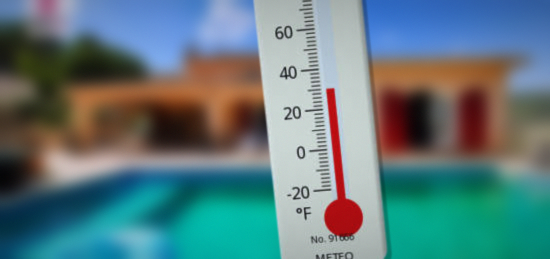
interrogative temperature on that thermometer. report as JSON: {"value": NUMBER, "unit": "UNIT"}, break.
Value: {"value": 30, "unit": "°F"}
